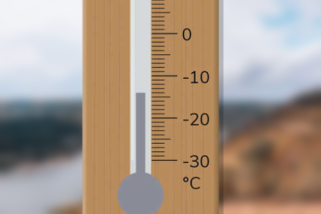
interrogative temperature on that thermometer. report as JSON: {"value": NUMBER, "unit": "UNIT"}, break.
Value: {"value": -14, "unit": "°C"}
